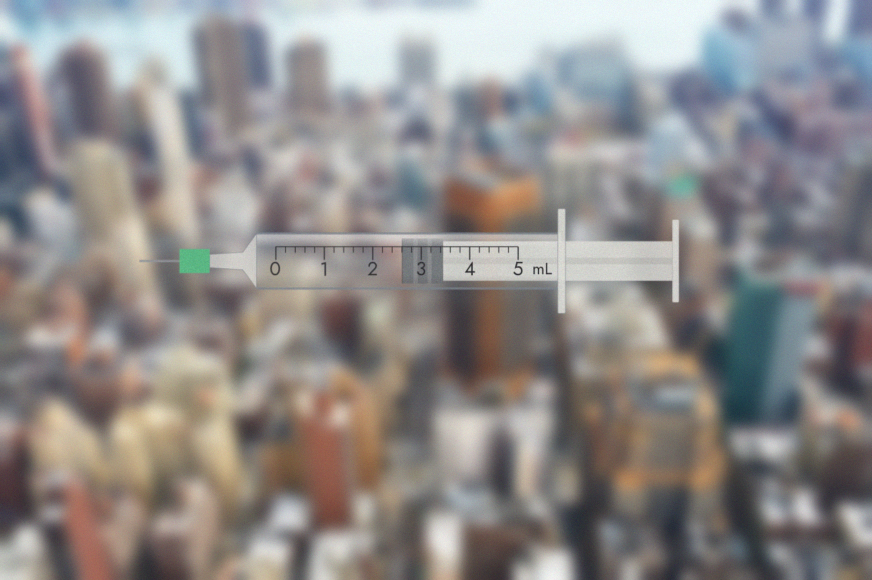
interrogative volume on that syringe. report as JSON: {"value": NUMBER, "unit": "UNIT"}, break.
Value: {"value": 2.6, "unit": "mL"}
